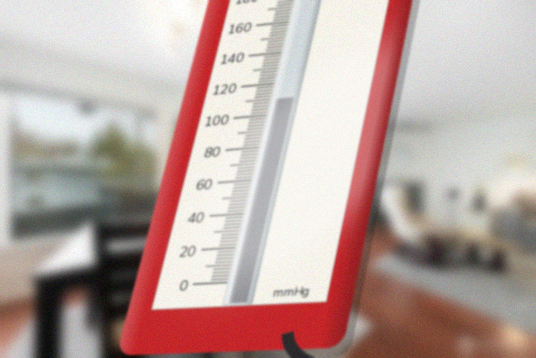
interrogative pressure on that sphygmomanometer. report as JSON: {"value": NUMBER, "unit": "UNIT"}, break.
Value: {"value": 110, "unit": "mmHg"}
